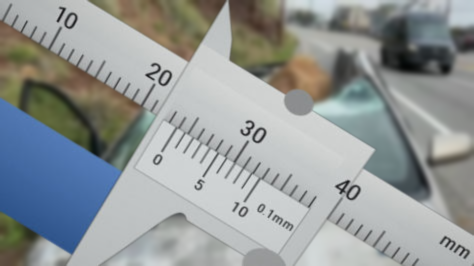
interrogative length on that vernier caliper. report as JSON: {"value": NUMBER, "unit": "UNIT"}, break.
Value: {"value": 23.8, "unit": "mm"}
